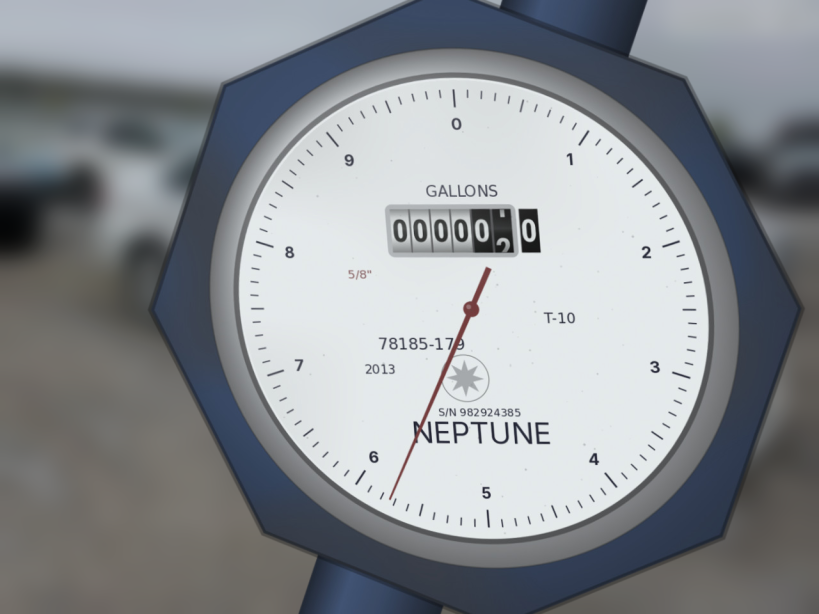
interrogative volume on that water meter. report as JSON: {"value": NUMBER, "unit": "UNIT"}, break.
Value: {"value": 15.7, "unit": "gal"}
